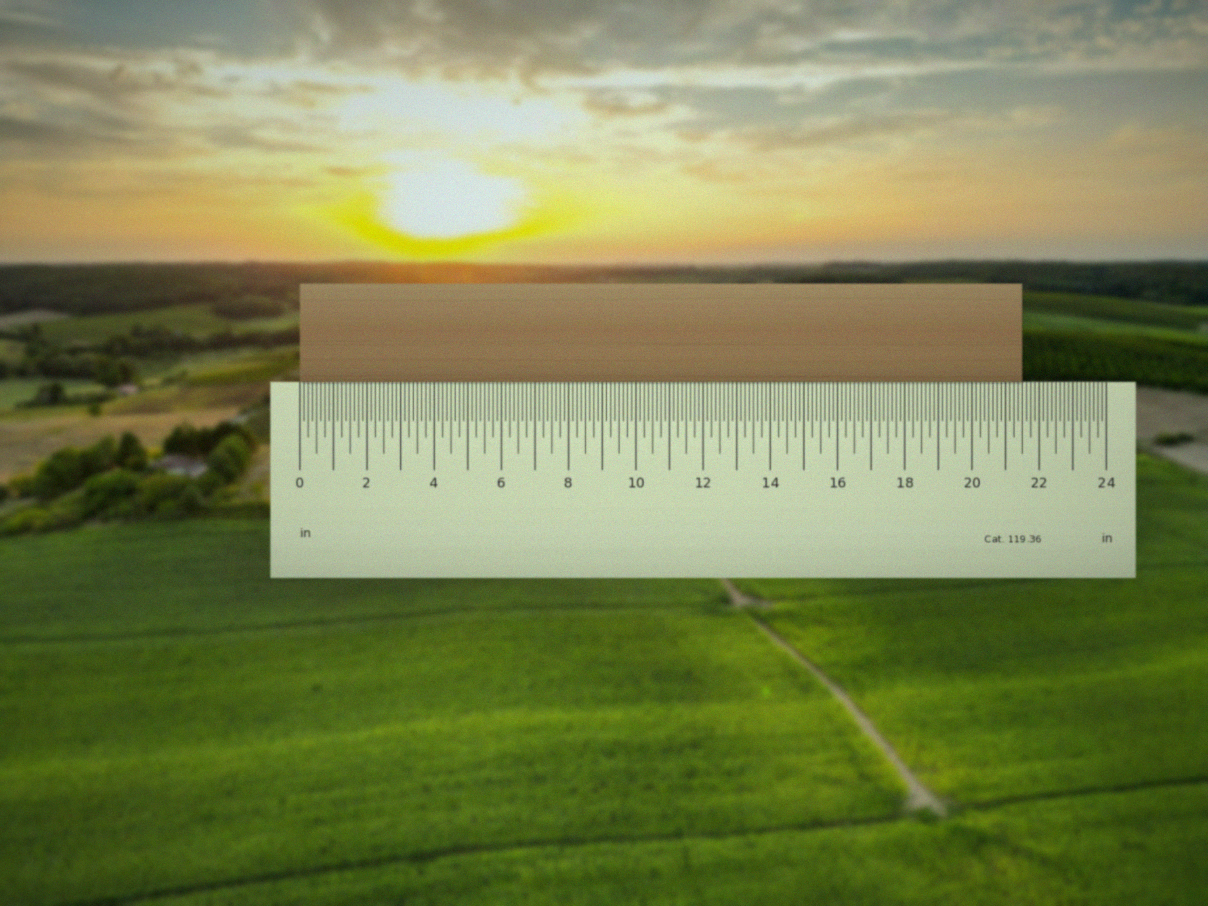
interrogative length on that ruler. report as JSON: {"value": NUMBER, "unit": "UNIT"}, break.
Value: {"value": 21.5, "unit": "in"}
